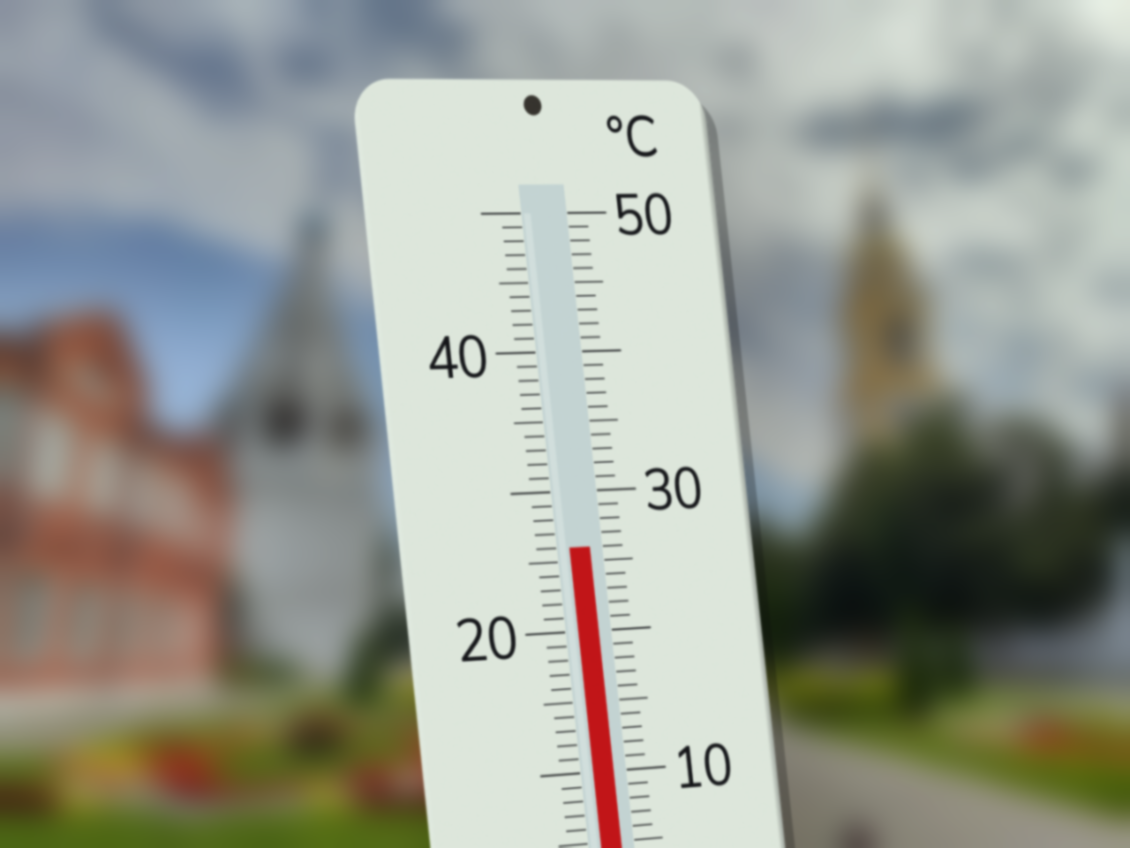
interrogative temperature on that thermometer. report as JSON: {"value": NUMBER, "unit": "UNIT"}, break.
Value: {"value": 26, "unit": "°C"}
